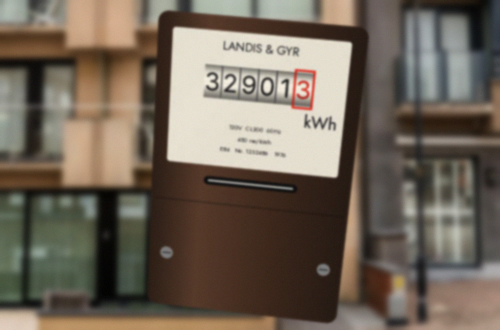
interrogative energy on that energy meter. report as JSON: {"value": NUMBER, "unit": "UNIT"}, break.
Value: {"value": 32901.3, "unit": "kWh"}
